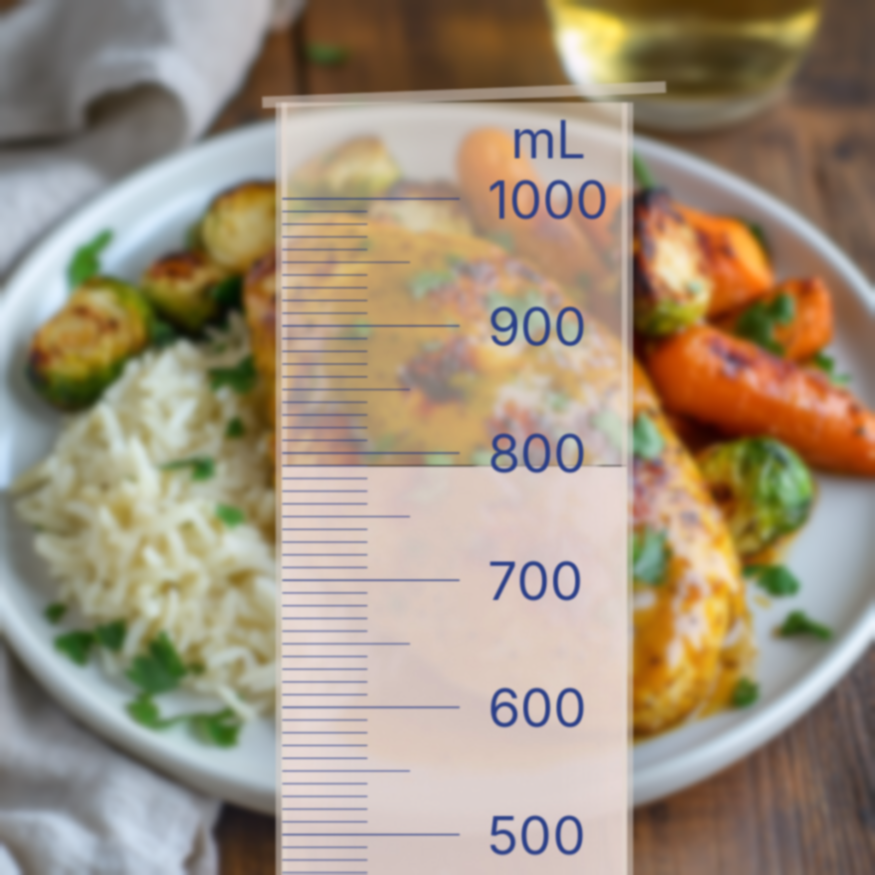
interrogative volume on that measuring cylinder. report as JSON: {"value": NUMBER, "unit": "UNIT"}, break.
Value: {"value": 790, "unit": "mL"}
